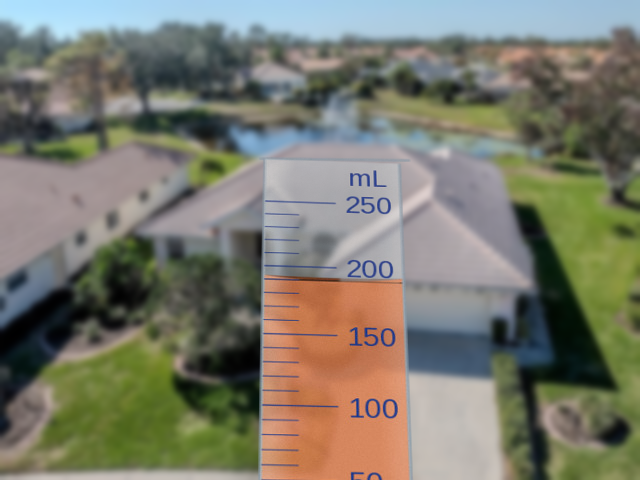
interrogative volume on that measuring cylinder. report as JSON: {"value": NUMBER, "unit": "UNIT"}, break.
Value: {"value": 190, "unit": "mL"}
